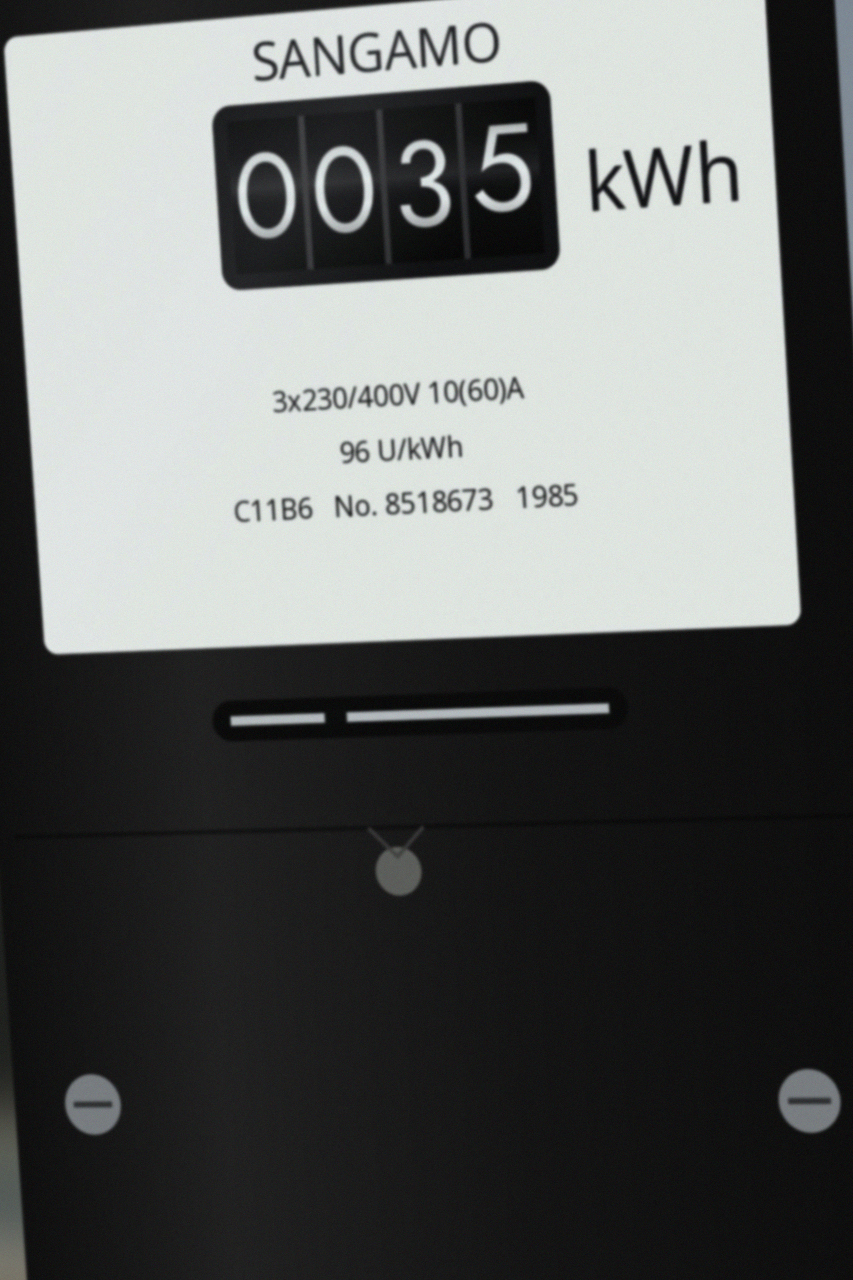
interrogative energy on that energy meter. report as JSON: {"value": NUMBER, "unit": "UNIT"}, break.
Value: {"value": 35, "unit": "kWh"}
